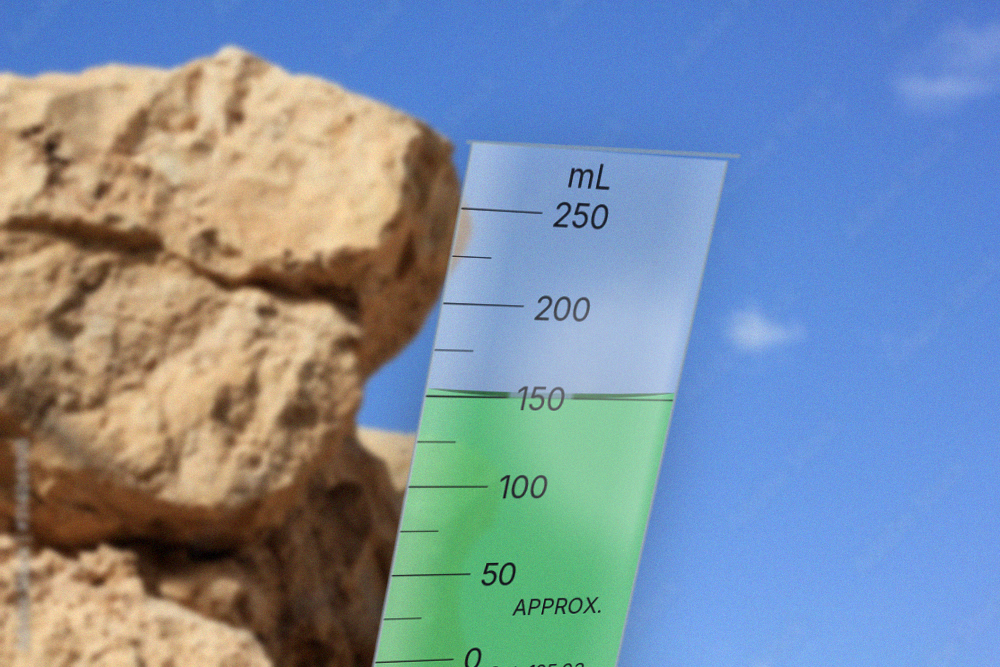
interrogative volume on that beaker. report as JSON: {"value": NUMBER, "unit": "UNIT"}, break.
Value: {"value": 150, "unit": "mL"}
